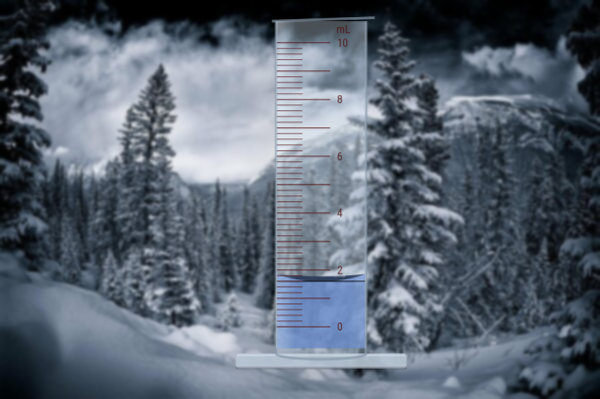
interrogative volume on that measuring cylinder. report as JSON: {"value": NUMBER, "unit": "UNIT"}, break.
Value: {"value": 1.6, "unit": "mL"}
